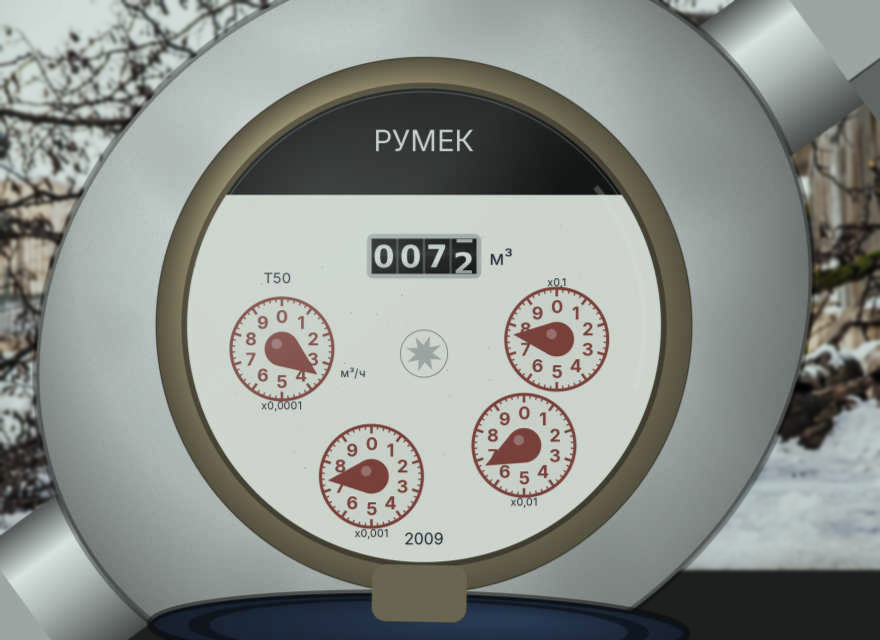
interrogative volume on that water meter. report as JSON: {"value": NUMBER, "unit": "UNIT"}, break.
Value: {"value": 71.7673, "unit": "m³"}
